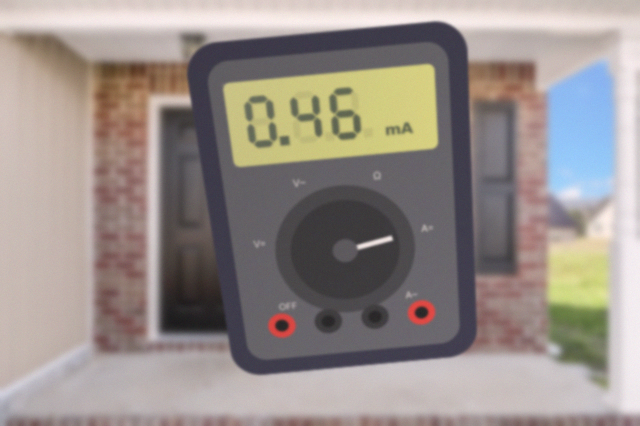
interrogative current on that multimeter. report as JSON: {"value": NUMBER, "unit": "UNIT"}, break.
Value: {"value": 0.46, "unit": "mA"}
